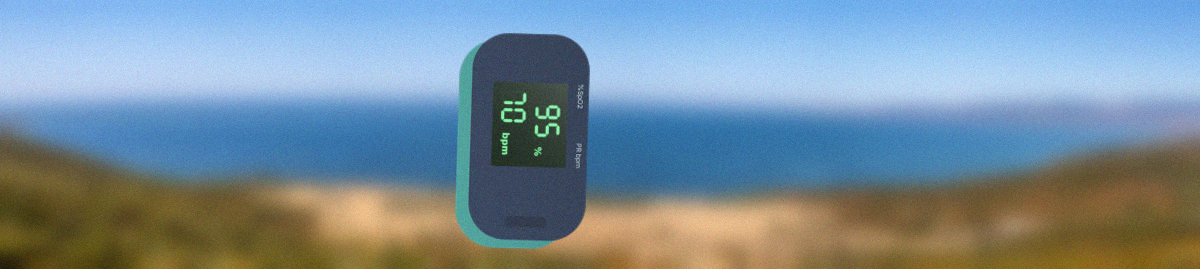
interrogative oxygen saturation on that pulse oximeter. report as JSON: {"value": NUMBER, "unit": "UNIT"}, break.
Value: {"value": 95, "unit": "%"}
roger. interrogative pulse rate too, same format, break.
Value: {"value": 70, "unit": "bpm"}
